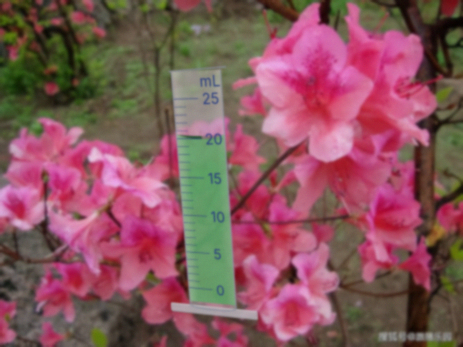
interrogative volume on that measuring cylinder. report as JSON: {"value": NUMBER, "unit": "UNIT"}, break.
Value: {"value": 20, "unit": "mL"}
